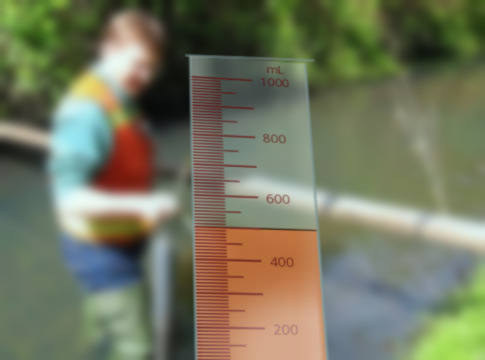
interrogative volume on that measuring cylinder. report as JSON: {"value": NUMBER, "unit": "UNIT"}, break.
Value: {"value": 500, "unit": "mL"}
